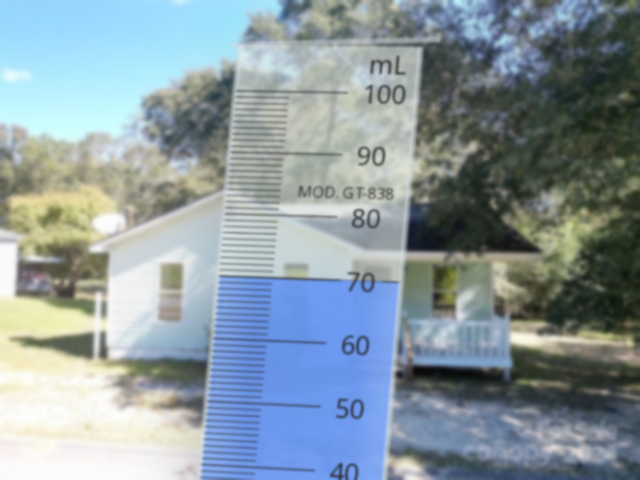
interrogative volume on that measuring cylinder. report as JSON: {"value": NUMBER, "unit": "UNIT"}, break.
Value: {"value": 70, "unit": "mL"}
